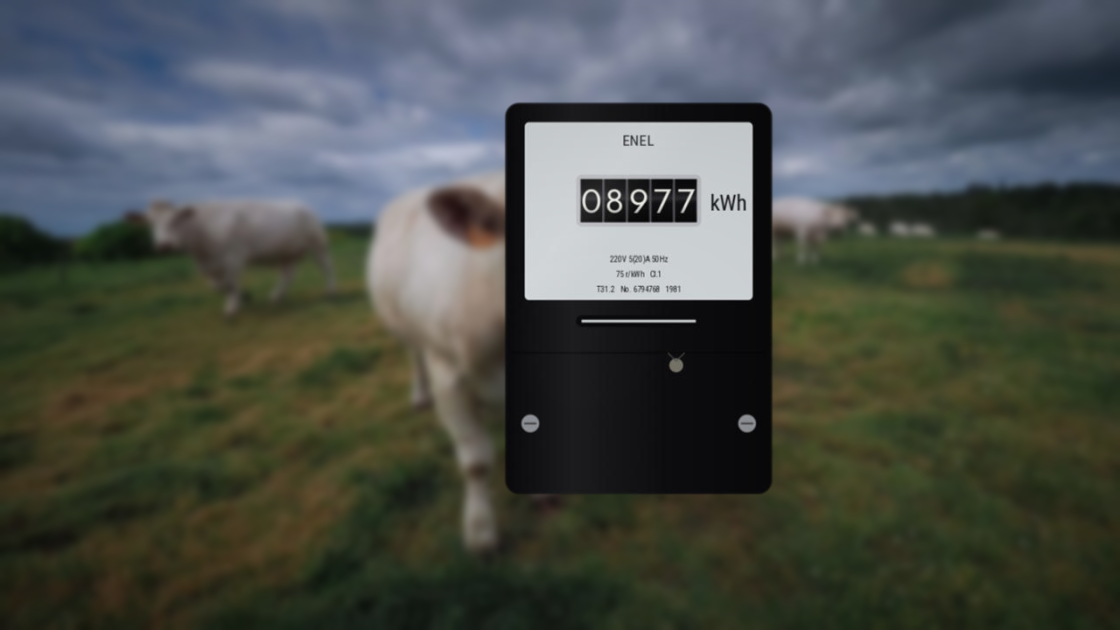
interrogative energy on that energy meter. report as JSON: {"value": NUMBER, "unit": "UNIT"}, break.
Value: {"value": 8977, "unit": "kWh"}
